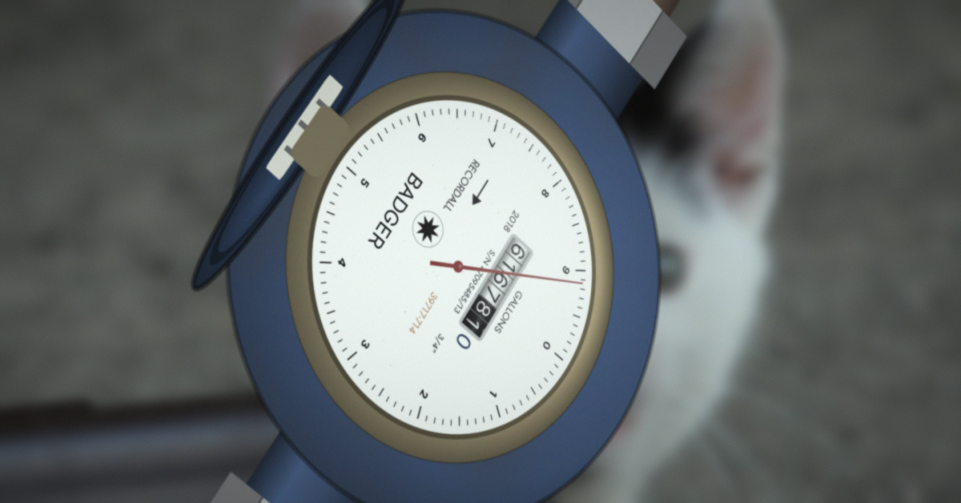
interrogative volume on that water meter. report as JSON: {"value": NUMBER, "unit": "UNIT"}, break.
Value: {"value": 6167809.1, "unit": "gal"}
